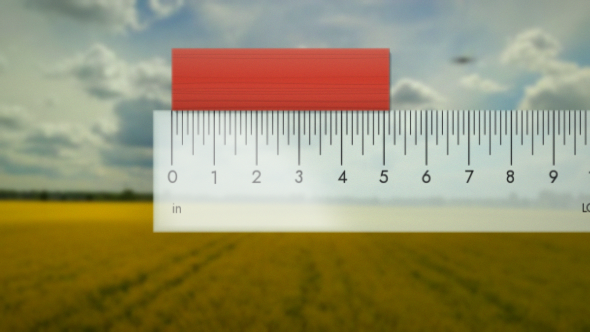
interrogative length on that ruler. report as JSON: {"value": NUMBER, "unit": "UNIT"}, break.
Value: {"value": 5.125, "unit": "in"}
